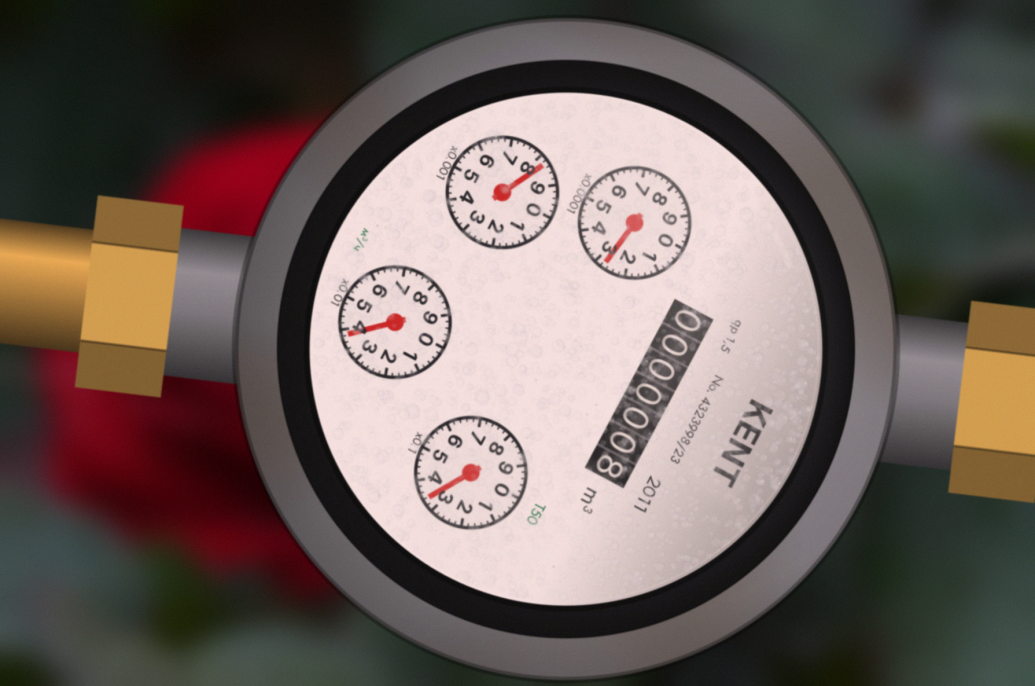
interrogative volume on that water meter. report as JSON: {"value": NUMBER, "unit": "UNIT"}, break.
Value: {"value": 8.3382, "unit": "m³"}
